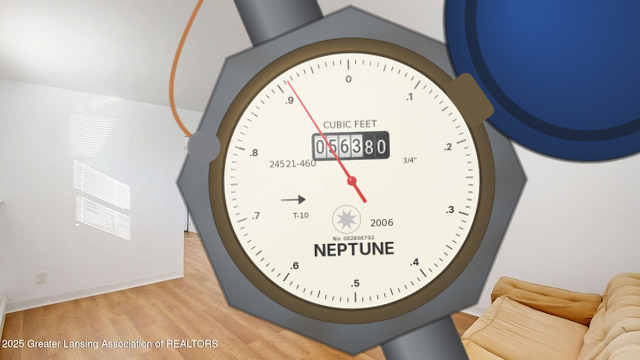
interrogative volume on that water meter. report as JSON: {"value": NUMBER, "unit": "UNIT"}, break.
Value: {"value": 56379.91, "unit": "ft³"}
